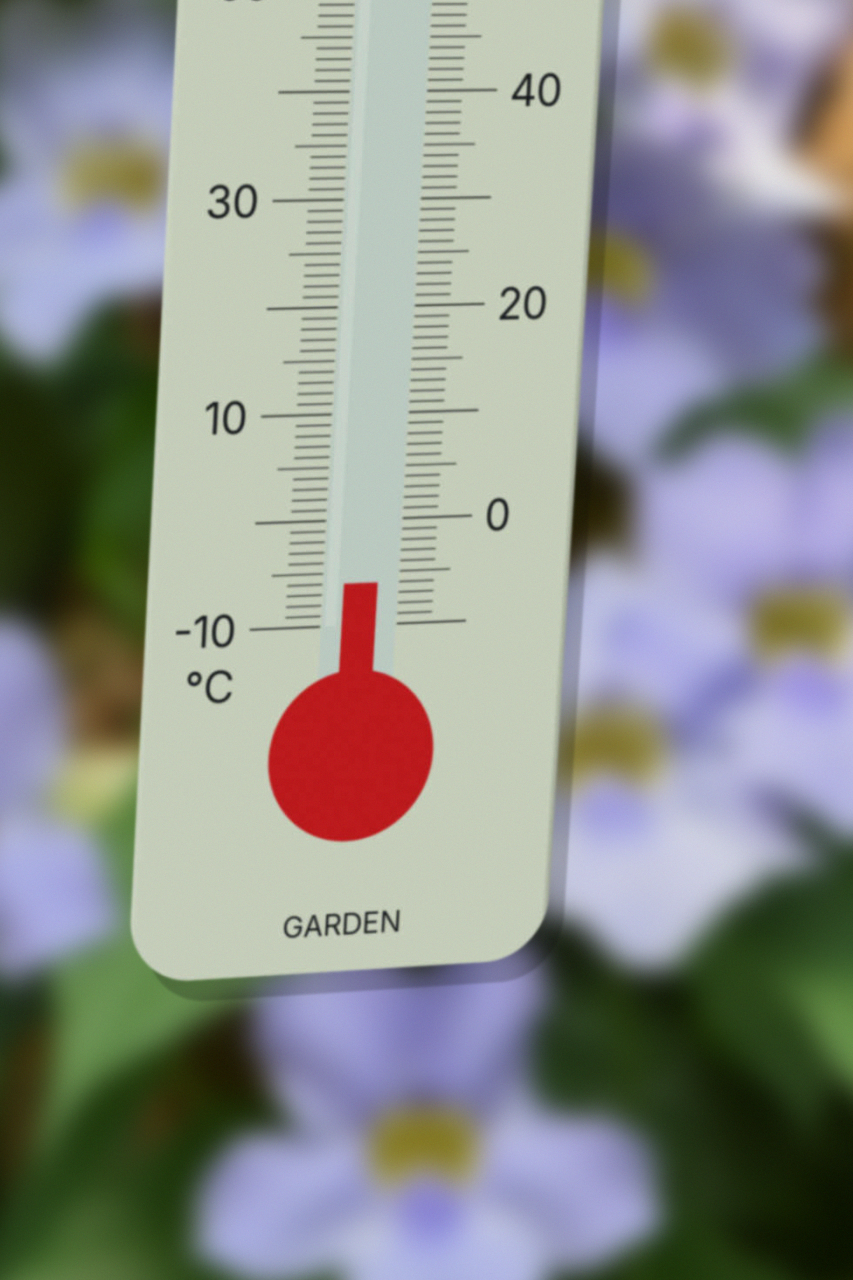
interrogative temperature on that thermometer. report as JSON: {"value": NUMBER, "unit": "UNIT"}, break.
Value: {"value": -6, "unit": "°C"}
